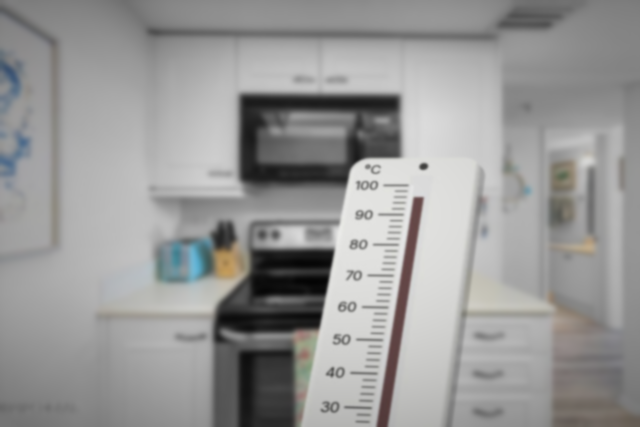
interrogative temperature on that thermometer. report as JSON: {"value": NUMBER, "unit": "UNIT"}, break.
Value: {"value": 96, "unit": "°C"}
